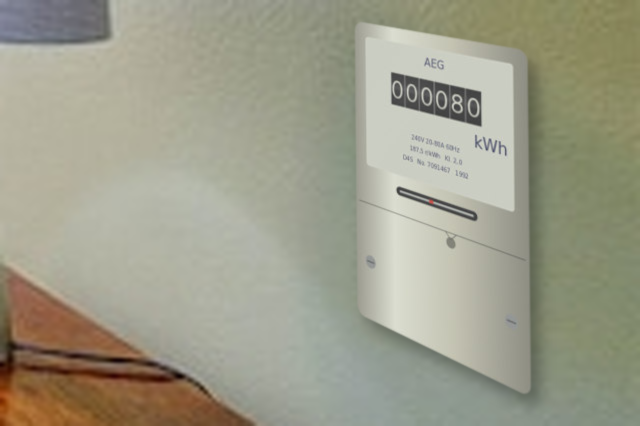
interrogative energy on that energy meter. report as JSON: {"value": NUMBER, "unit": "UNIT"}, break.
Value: {"value": 80, "unit": "kWh"}
